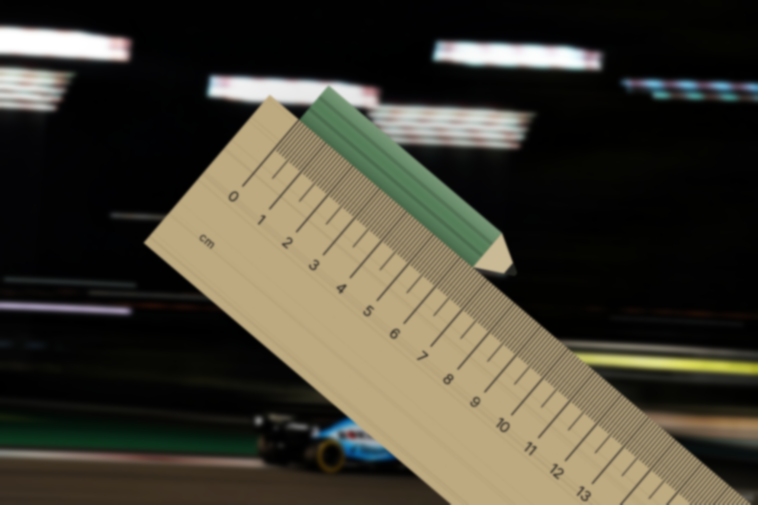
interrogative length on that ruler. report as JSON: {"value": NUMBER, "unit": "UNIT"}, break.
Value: {"value": 7.5, "unit": "cm"}
